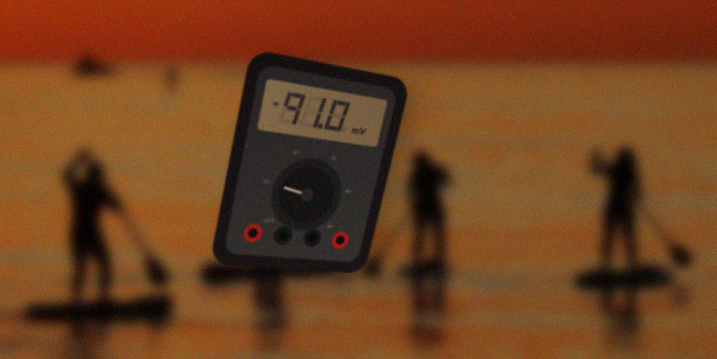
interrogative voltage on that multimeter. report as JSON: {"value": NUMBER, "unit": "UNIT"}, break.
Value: {"value": -91.0, "unit": "mV"}
